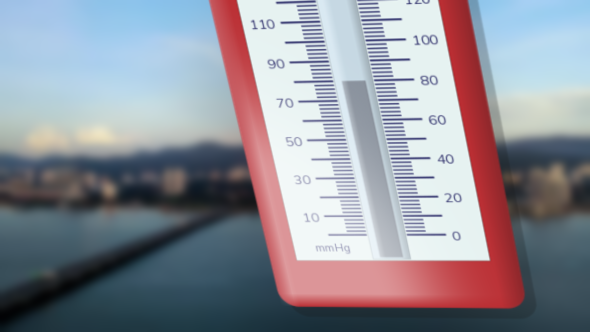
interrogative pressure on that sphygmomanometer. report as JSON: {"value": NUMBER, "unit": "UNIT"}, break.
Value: {"value": 80, "unit": "mmHg"}
